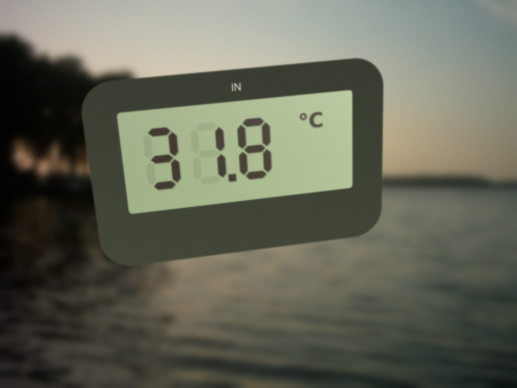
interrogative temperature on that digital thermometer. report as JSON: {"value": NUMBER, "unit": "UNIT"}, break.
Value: {"value": 31.8, "unit": "°C"}
